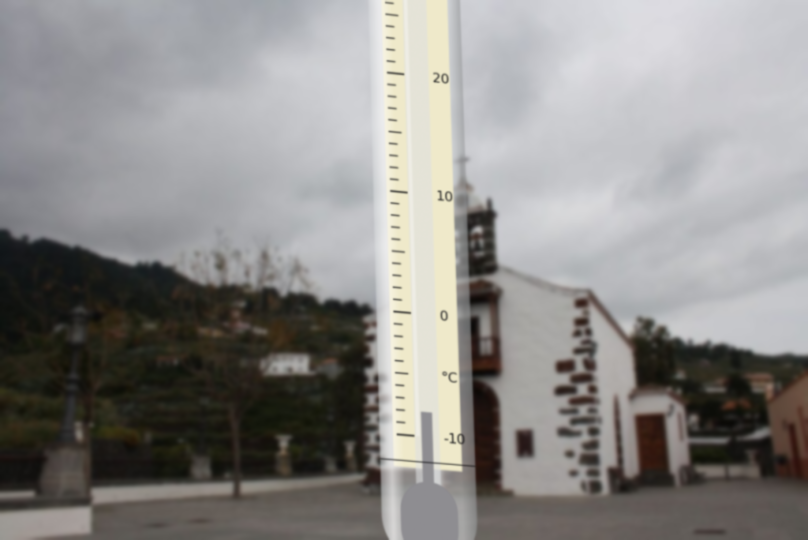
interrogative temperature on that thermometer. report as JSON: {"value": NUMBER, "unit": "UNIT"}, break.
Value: {"value": -8, "unit": "°C"}
